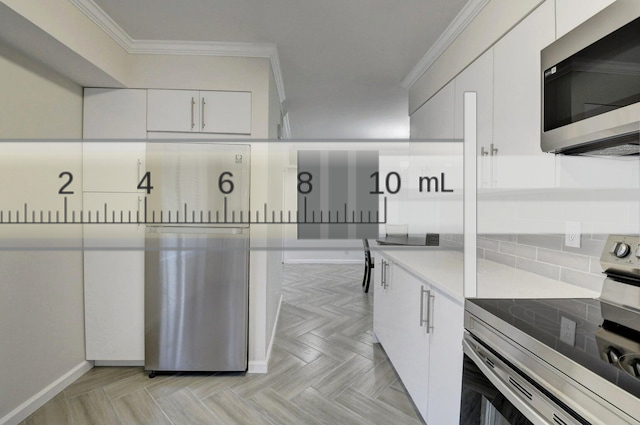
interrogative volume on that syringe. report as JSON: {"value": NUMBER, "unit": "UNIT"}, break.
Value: {"value": 7.8, "unit": "mL"}
